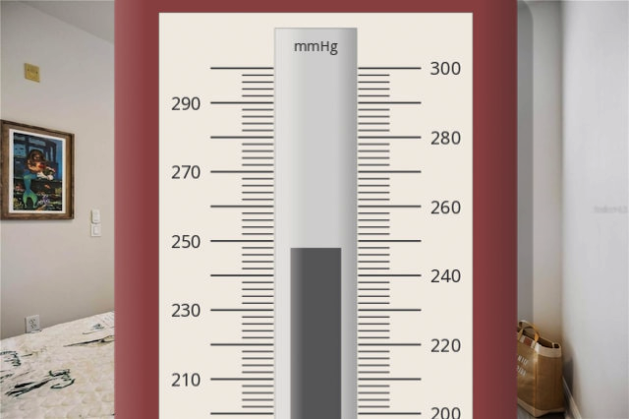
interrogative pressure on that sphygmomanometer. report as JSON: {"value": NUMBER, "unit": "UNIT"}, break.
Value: {"value": 248, "unit": "mmHg"}
